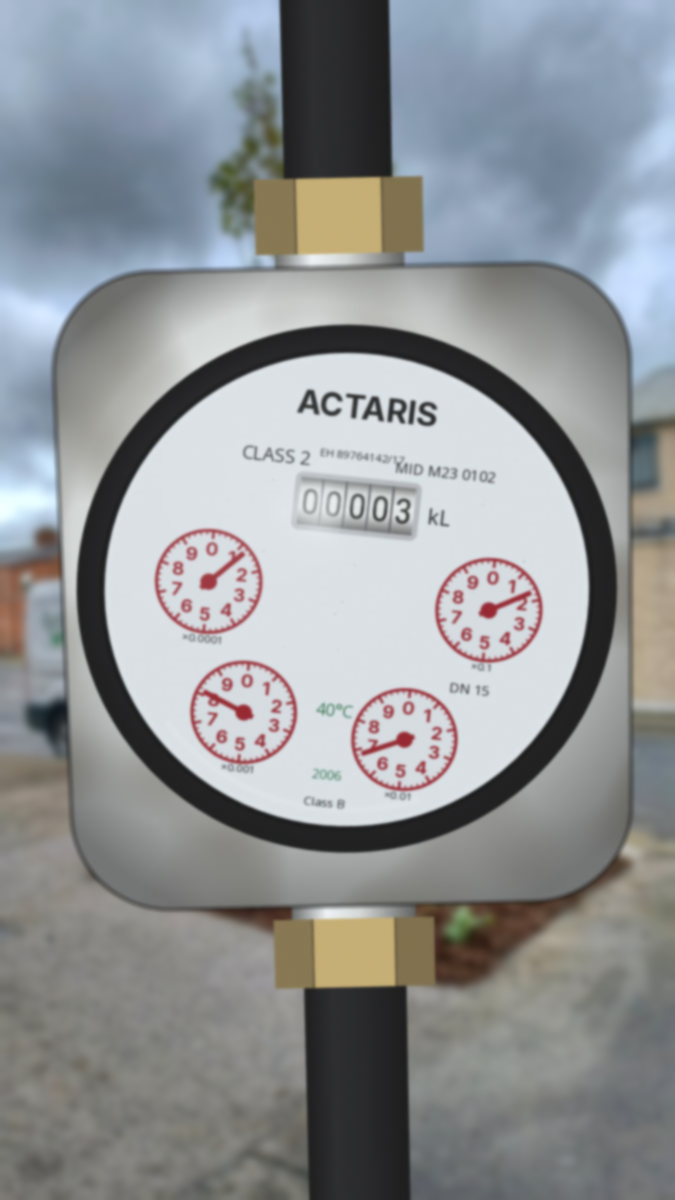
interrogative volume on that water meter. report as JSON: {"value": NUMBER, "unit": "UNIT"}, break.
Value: {"value": 3.1681, "unit": "kL"}
